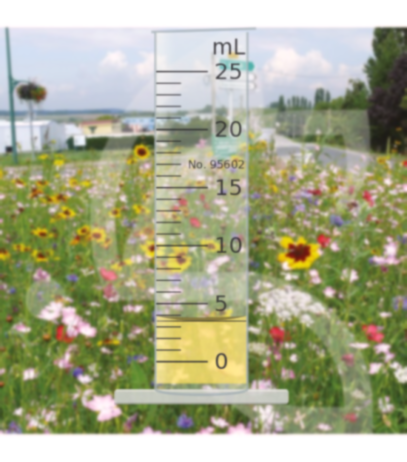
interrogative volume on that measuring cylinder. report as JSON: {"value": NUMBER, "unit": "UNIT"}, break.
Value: {"value": 3.5, "unit": "mL"}
